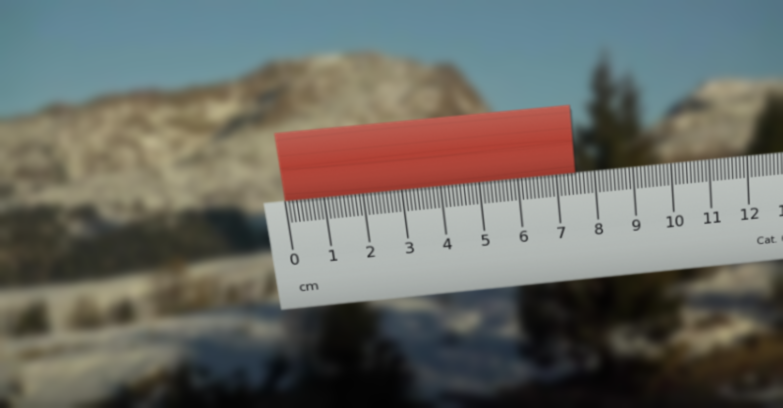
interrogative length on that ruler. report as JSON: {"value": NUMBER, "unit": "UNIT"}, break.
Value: {"value": 7.5, "unit": "cm"}
